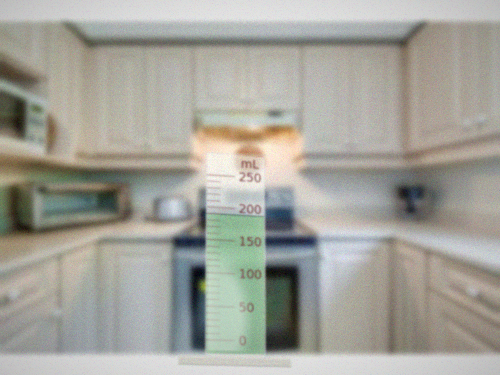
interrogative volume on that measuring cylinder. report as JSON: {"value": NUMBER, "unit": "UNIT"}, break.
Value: {"value": 190, "unit": "mL"}
